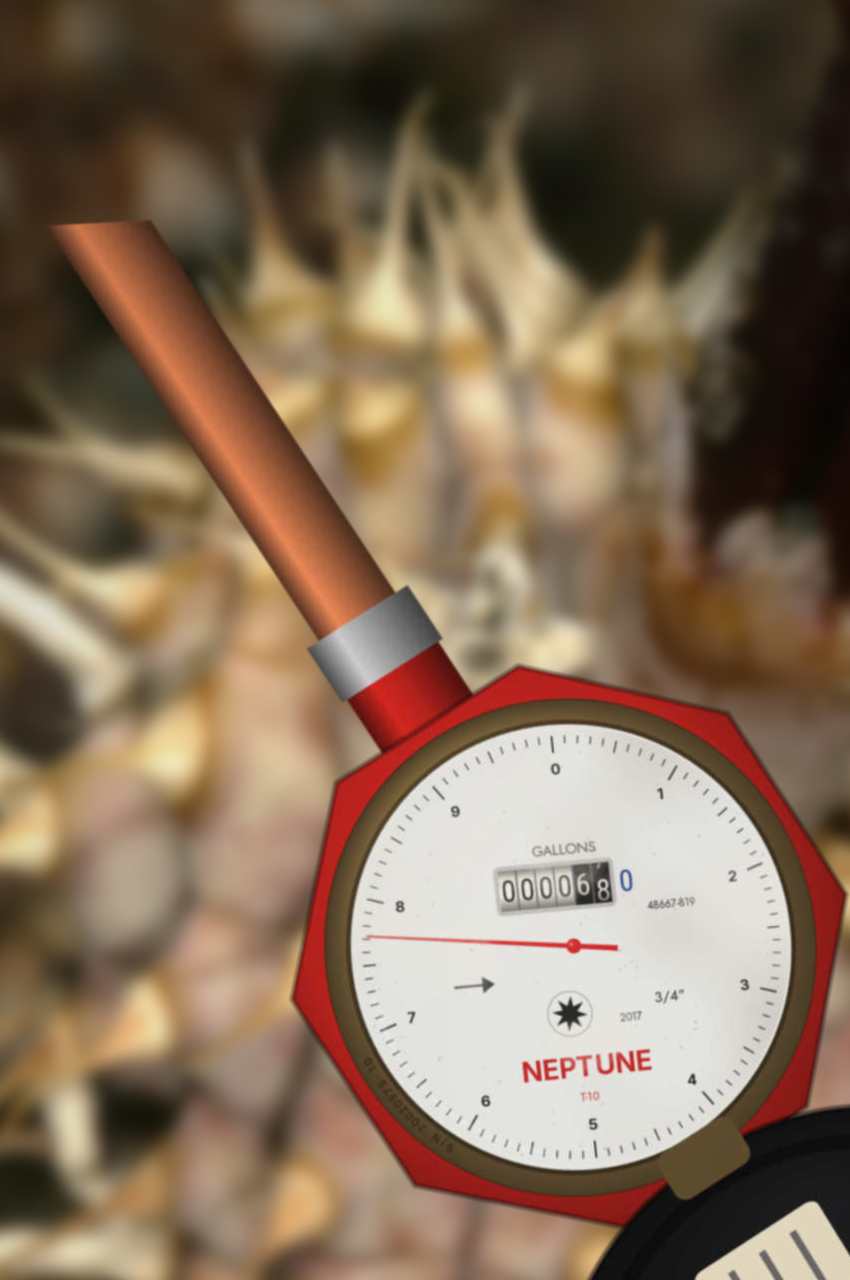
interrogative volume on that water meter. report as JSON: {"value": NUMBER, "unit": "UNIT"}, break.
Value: {"value": 677.7, "unit": "gal"}
